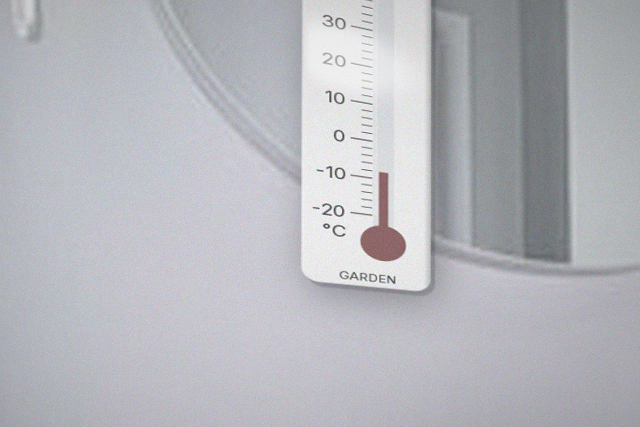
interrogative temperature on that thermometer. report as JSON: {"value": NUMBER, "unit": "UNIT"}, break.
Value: {"value": -8, "unit": "°C"}
